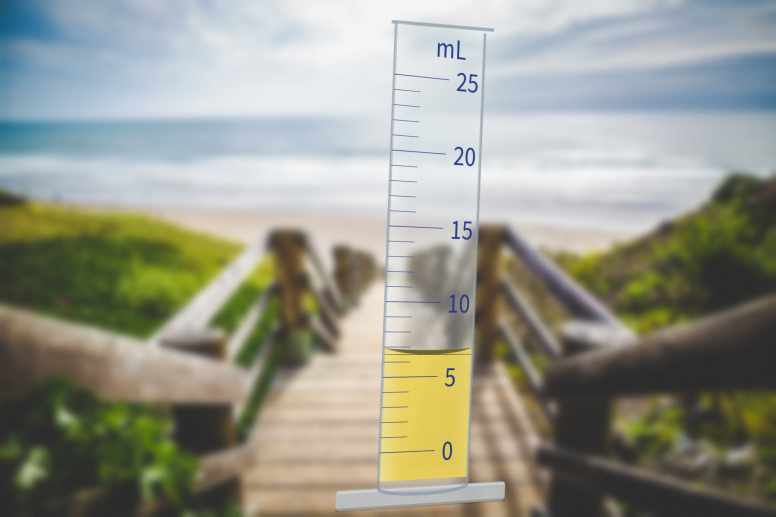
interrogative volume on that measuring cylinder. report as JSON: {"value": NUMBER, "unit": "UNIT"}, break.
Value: {"value": 6.5, "unit": "mL"}
